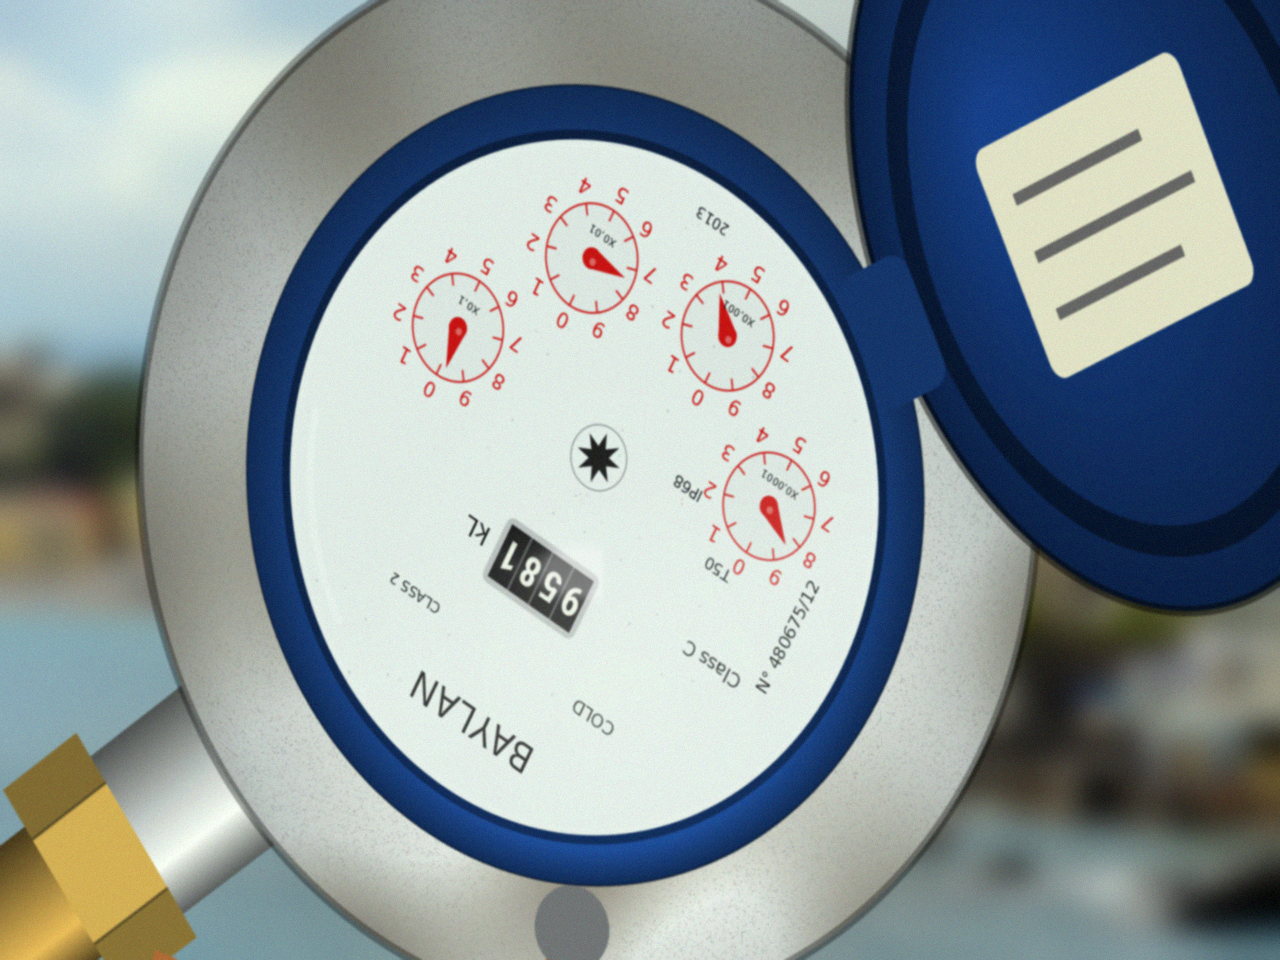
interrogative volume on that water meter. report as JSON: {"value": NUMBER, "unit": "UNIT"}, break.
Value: {"value": 9580.9738, "unit": "kL"}
